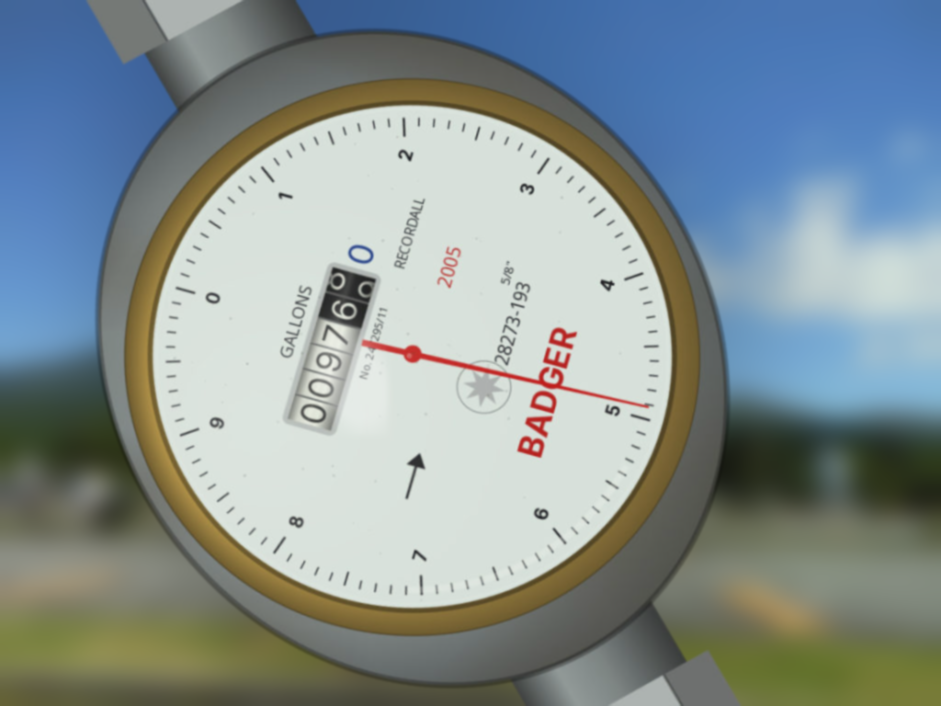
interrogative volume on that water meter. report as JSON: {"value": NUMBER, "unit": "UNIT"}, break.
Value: {"value": 97684.9, "unit": "gal"}
